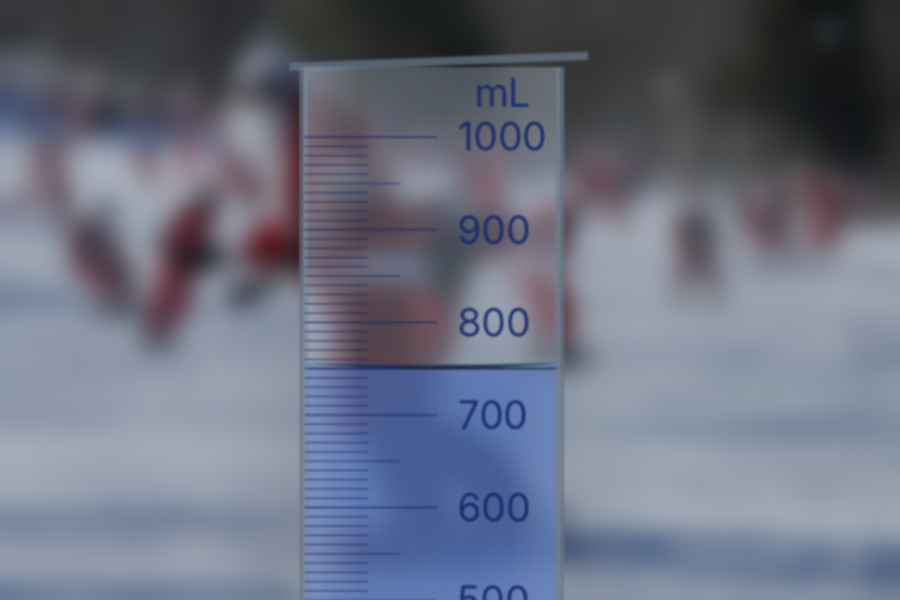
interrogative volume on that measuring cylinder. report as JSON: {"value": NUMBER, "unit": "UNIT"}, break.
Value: {"value": 750, "unit": "mL"}
